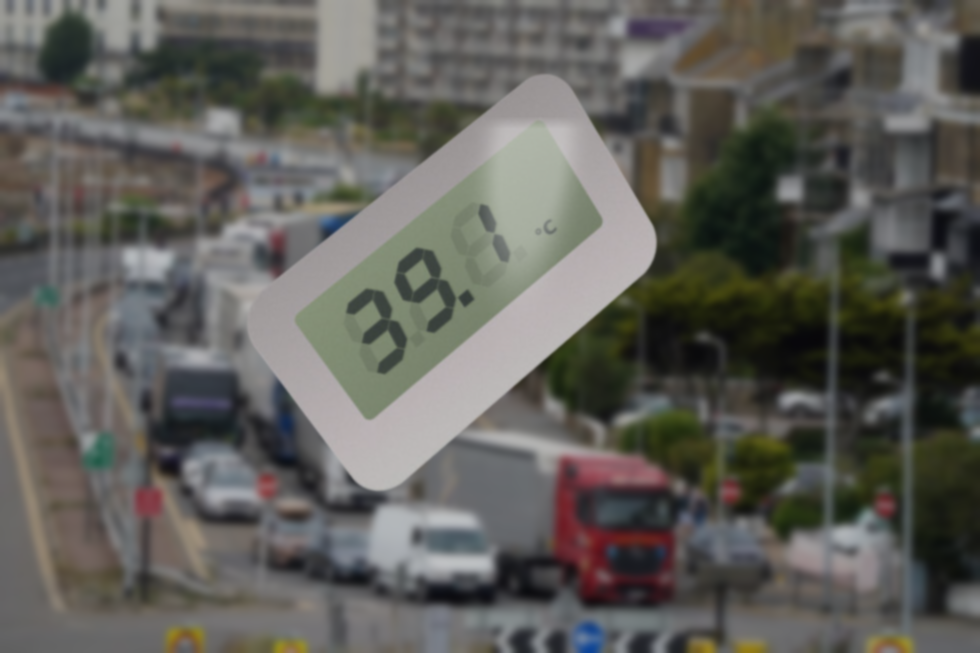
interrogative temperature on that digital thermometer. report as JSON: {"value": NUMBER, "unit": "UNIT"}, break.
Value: {"value": 39.1, "unit": "°C"}
